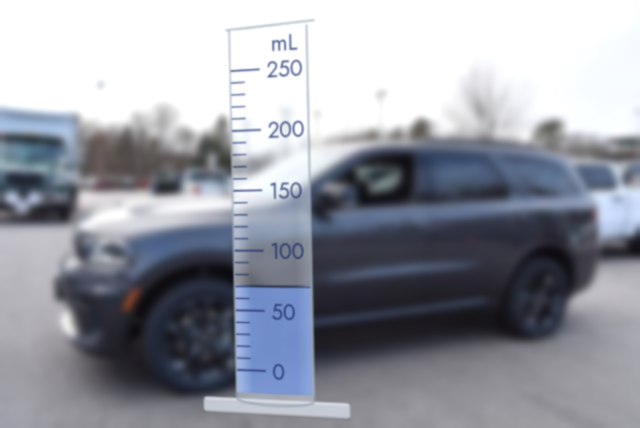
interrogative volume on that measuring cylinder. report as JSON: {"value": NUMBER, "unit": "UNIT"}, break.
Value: {"value": 70, "unit": "mL"}
